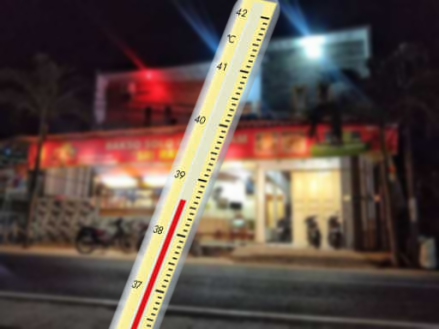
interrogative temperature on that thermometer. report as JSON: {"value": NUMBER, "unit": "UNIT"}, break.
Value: {"value": 38.6, "unit": "°C"}
